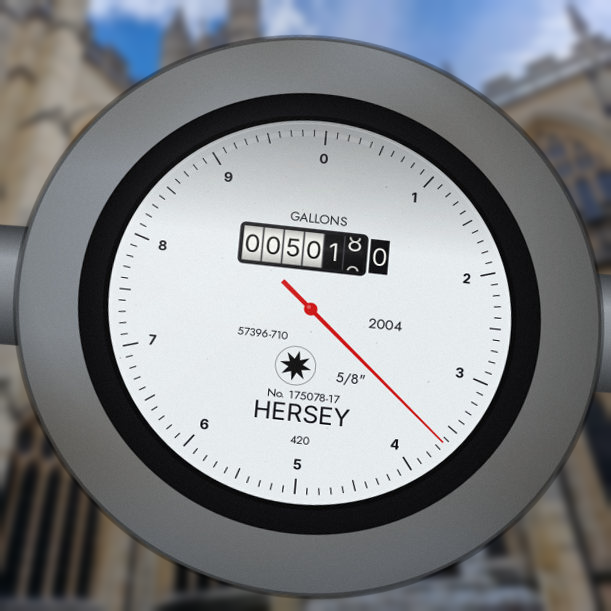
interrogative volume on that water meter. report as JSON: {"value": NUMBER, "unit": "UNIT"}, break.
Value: {"value": 50183.6, "unit": "gal"}
